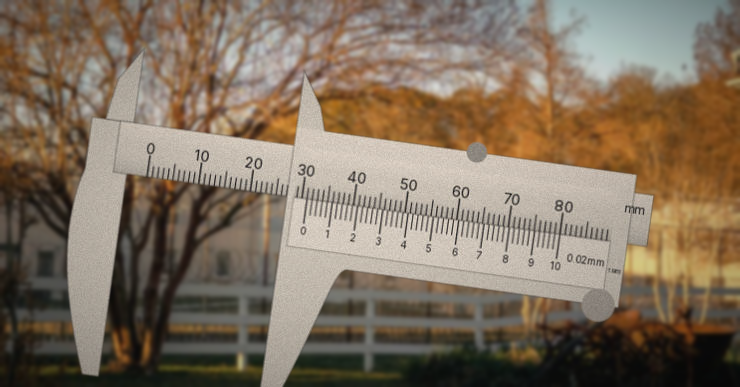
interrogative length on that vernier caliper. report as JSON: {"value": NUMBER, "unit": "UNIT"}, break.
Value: {"value": 31.0, "unit": "mm"}
